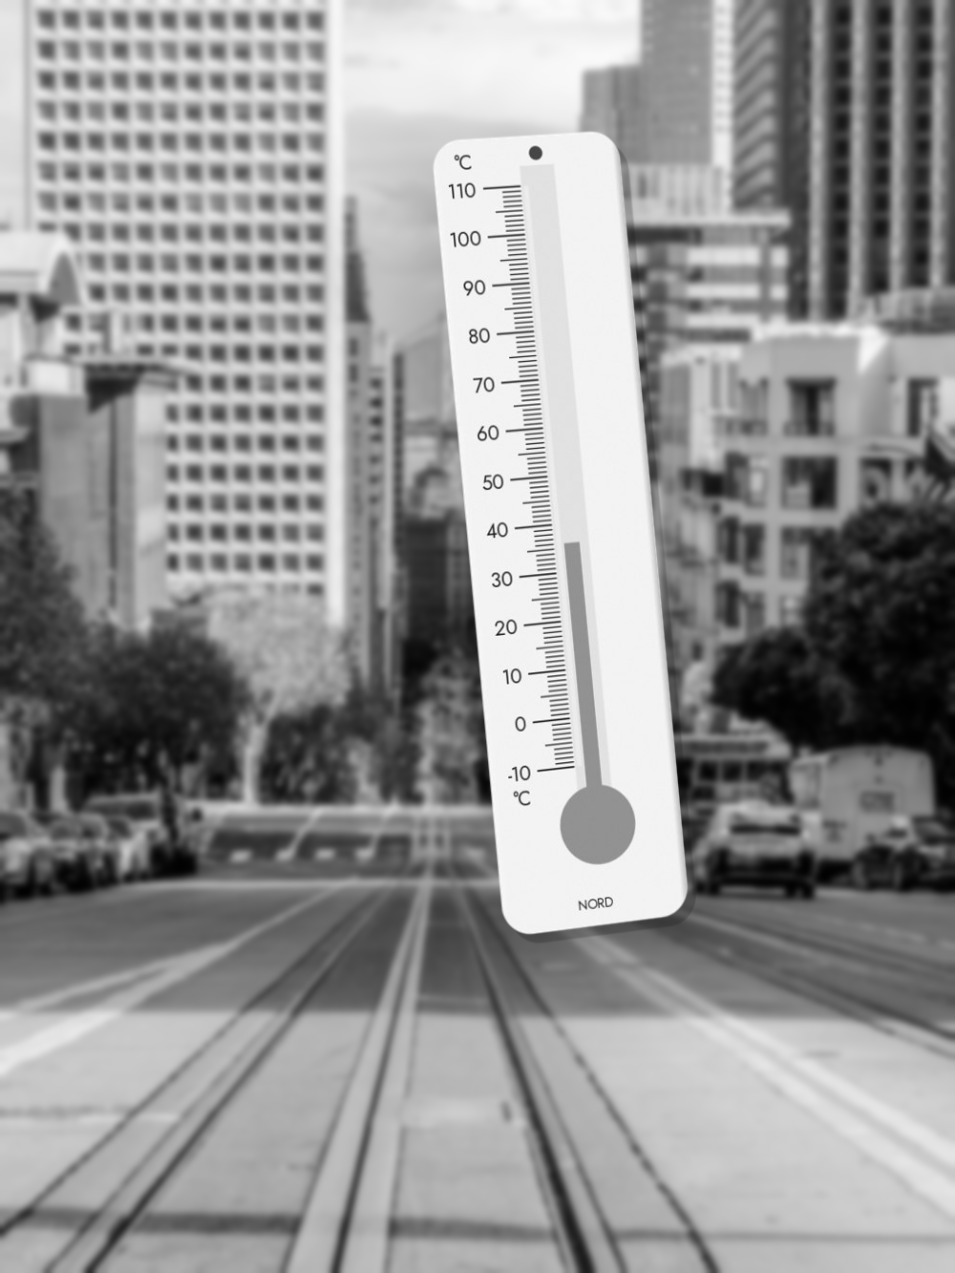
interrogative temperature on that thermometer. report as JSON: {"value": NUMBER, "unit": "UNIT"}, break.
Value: {"value": 36, "unit": "°C"}
